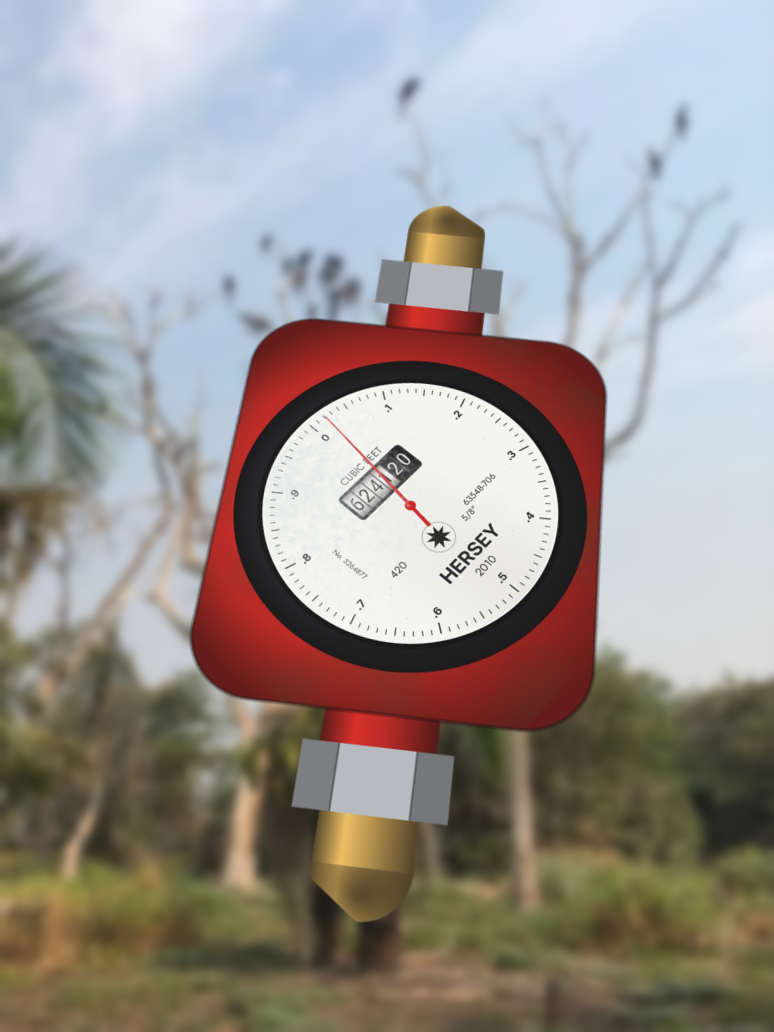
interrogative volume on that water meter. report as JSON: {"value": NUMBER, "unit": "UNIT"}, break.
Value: {"value": 624120.02, "unit": "ft³"}
